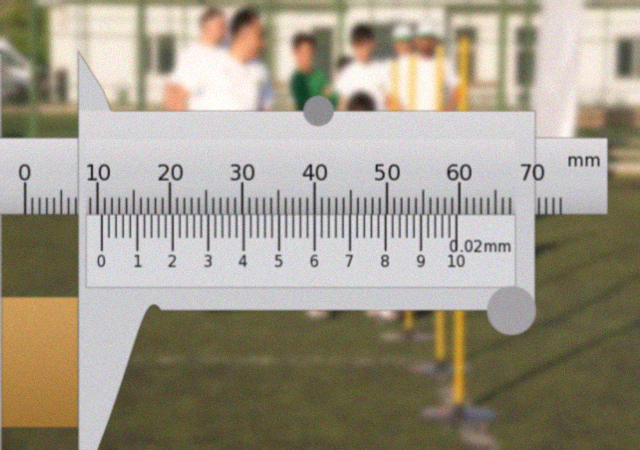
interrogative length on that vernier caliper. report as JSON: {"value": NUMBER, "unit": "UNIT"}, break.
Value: {"value": 10.6, "unit": "mm"}
